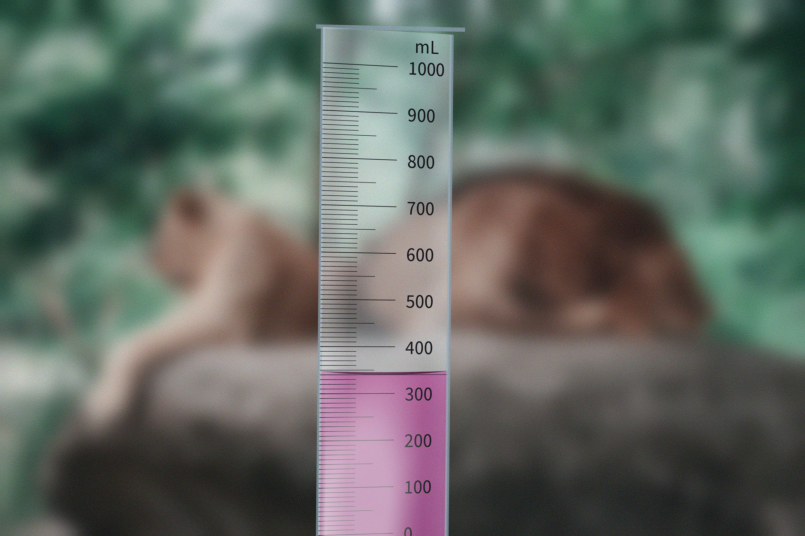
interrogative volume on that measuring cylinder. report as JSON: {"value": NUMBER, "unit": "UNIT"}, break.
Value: {"value": 340, "unit": "mL"}
